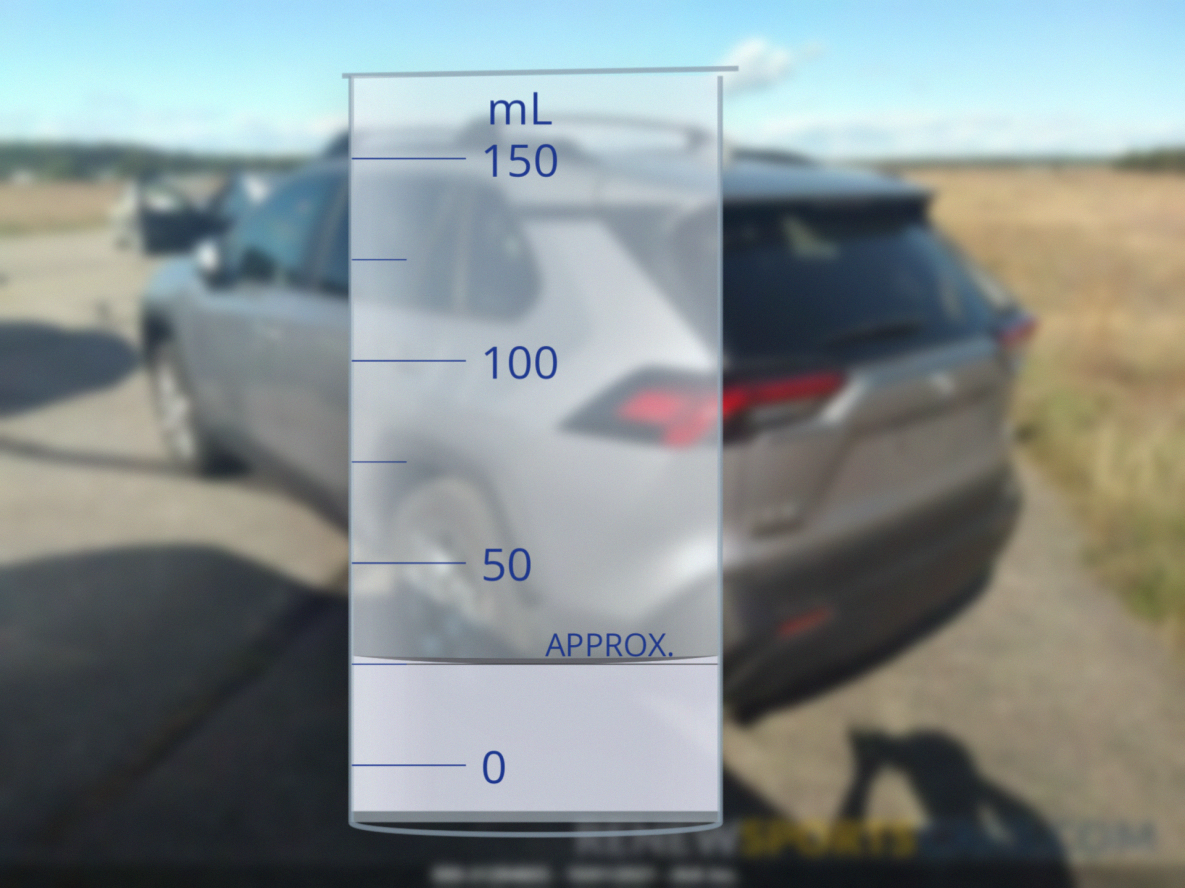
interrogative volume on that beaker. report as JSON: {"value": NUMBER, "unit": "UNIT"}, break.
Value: {"value": 25, "unit": "mL"}
